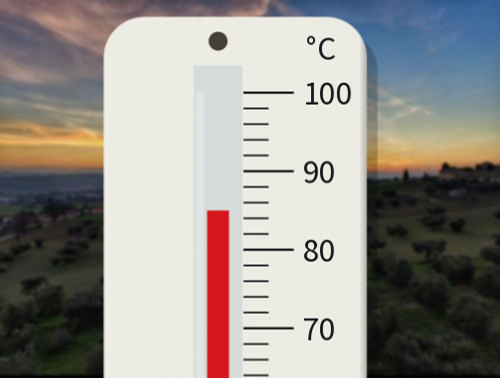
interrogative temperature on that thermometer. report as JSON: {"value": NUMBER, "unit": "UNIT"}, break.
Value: {"value": 85, "unit": "°C"}
